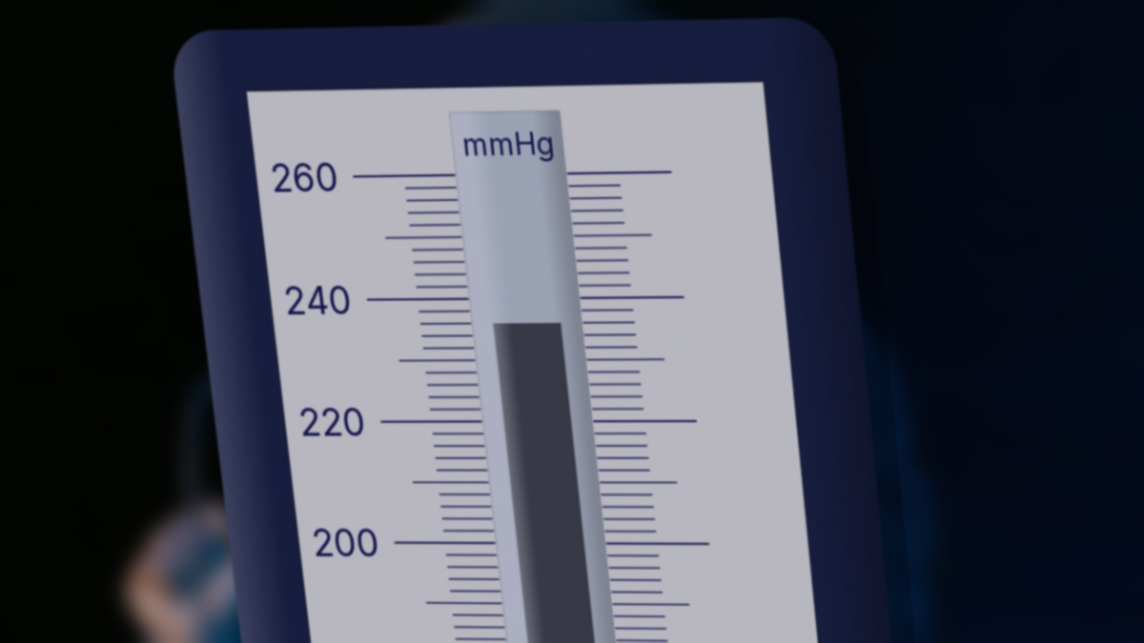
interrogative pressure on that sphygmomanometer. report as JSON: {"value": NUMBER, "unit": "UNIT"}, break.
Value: {"value": 236, "unit": "mmHg"}
